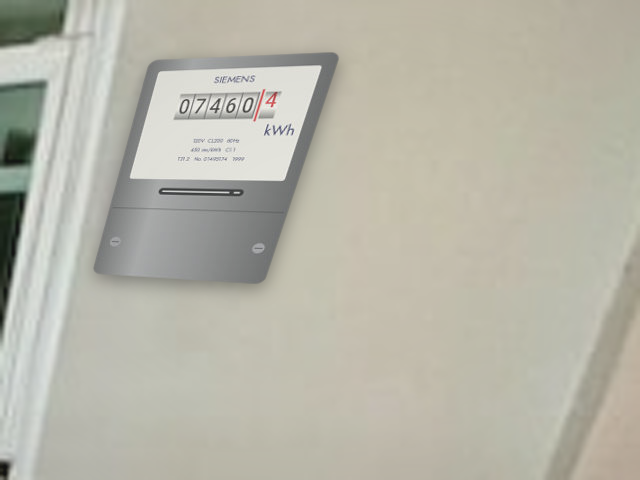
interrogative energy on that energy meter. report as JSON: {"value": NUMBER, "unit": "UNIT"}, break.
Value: {"value": 7460.4, "unit": "kWh"}
